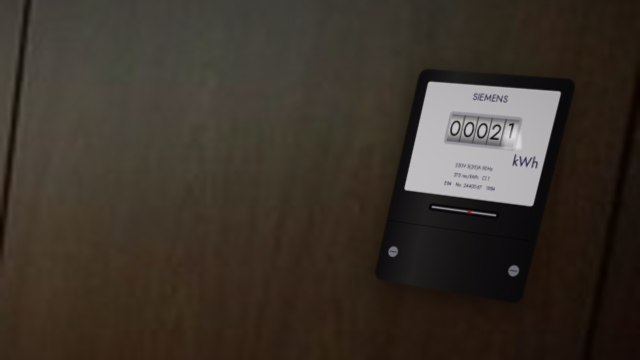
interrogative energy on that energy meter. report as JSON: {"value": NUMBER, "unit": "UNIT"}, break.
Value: {"value": 21, "unit": "kWh"}
